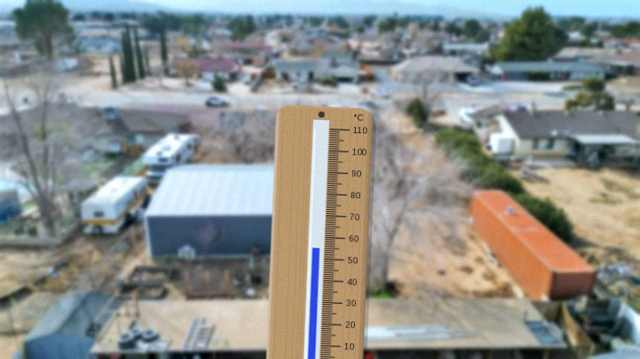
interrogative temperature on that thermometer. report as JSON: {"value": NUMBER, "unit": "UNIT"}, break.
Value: {"value": 55, "unit": "°C"}
